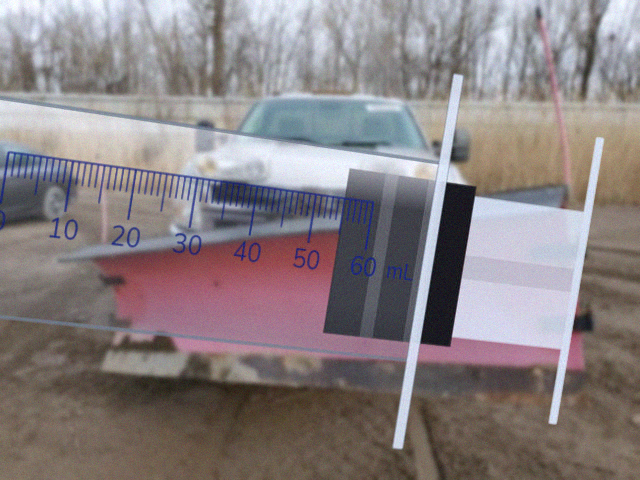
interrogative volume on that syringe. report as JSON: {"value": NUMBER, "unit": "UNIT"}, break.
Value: {"value": 55, "unit": "mL"}
